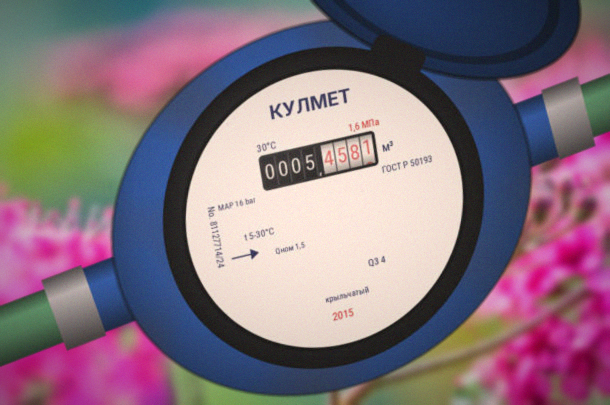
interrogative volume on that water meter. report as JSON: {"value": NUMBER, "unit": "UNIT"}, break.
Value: {"value": 5.4581, "unit": "m³"}
